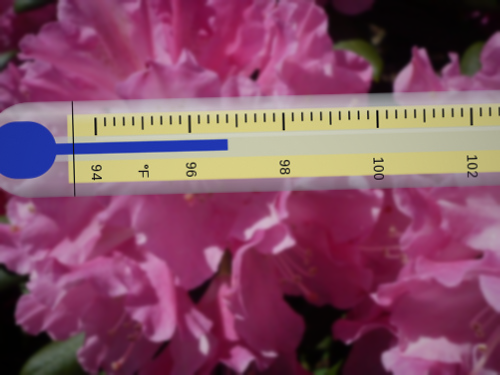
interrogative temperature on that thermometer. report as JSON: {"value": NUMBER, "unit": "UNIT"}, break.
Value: {"value": 96.8, "unit": "°F"}
